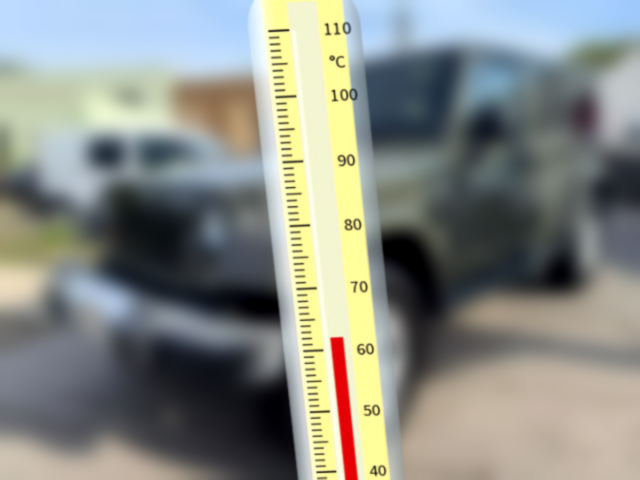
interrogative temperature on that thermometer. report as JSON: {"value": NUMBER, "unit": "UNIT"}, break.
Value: {"value": 62, "unit": "°C"}
